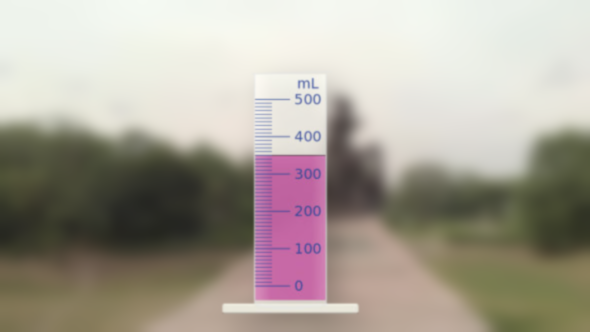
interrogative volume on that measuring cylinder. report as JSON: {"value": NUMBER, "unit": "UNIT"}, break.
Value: {"value": 350, "unit": "mL"}
